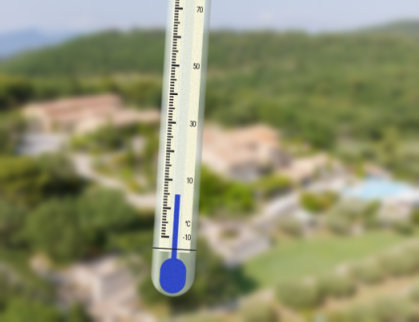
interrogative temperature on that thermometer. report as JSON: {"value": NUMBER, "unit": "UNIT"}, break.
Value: {"value": 5, "unit": "°C"}
